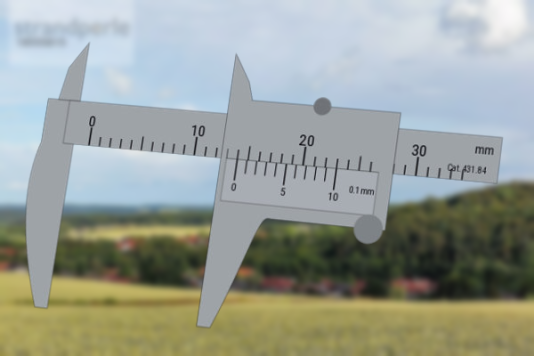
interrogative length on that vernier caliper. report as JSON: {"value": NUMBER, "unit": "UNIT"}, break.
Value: {"value": 14.0, "unit": "mm"}
